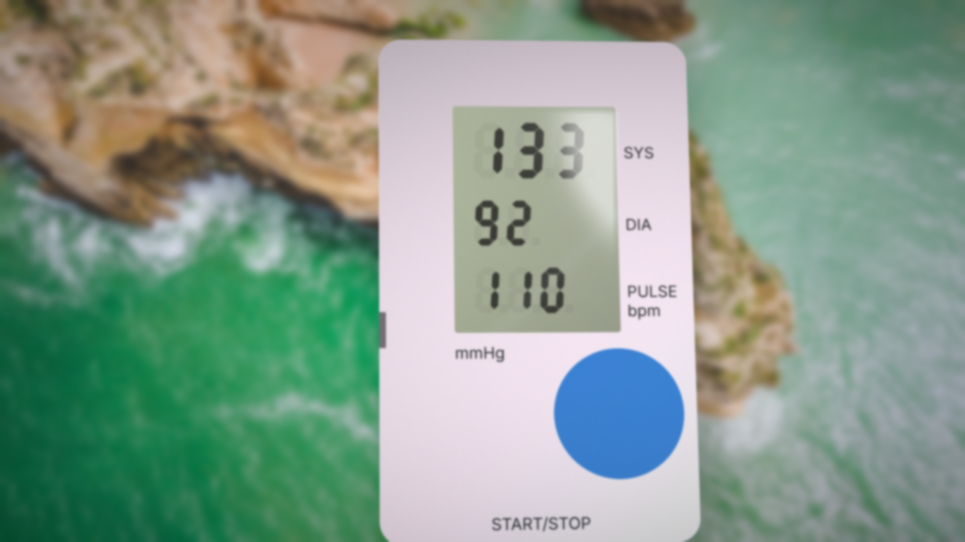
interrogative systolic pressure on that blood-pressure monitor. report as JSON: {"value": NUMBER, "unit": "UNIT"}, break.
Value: {"value": 133, "unit": "mmHg"}
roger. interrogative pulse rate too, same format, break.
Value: {"value": 110, "unit": "bpm"}
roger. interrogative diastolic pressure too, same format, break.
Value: {"value": 92, "unit": "mmHg"}
